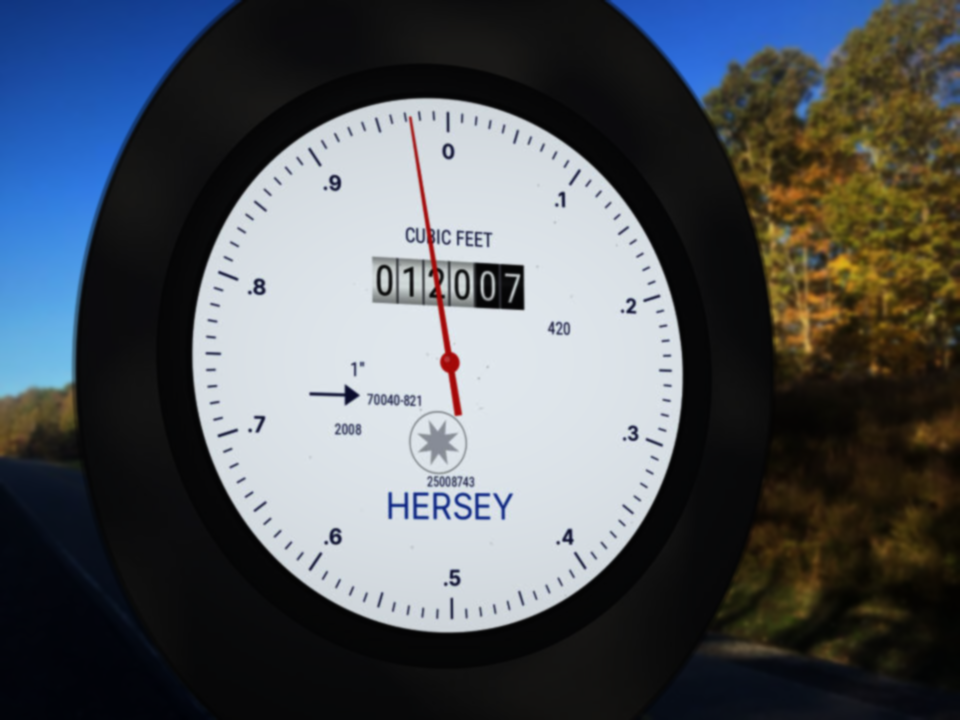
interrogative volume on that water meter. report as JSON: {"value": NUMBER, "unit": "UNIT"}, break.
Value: {"value": 12006.97, "unit": "ft³"}
